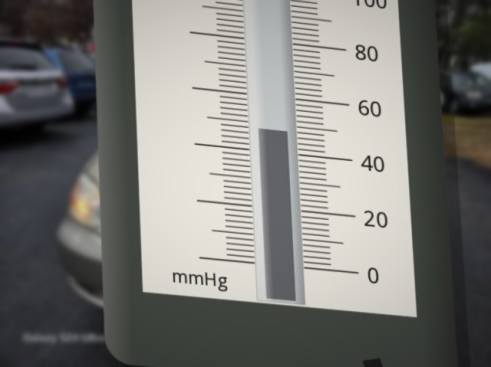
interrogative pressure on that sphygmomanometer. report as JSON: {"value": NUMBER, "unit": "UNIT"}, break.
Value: {"value": 48, "unit": "mmHg"}
